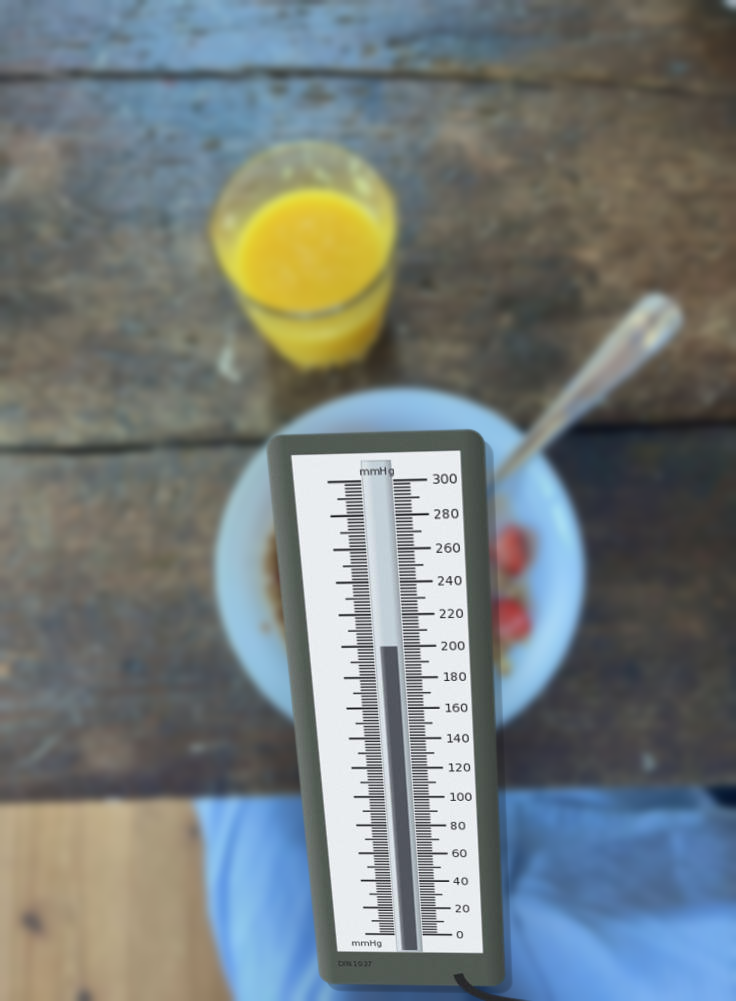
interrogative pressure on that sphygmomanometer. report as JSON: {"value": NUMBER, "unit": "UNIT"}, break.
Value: {"value": 200, "unit": "mmHg"}
